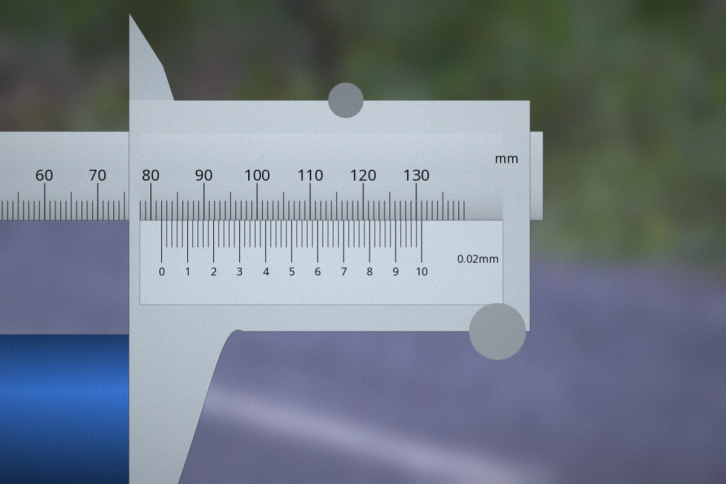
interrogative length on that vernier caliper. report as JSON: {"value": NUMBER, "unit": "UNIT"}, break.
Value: {"value": 82.0, "unit": "mm"}
